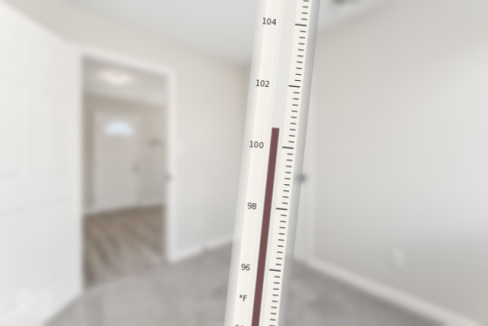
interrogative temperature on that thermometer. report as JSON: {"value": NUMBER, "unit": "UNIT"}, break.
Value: {"value": 100.6, "unit": "°F"}
